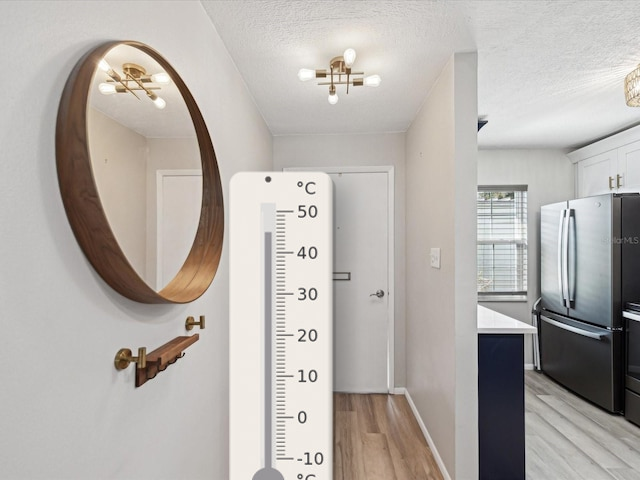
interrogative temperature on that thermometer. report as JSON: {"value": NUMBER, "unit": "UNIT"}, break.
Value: {"value": 45, "unit": "°C"}
